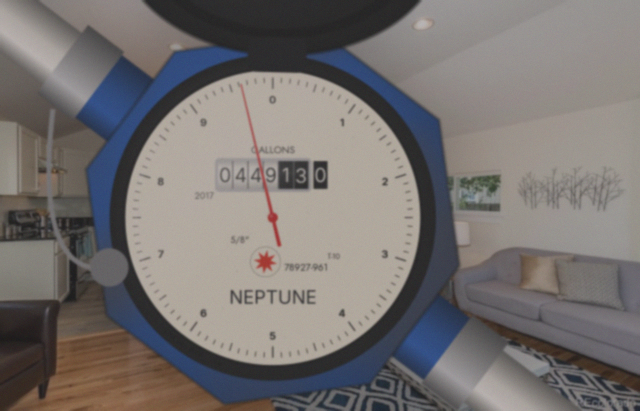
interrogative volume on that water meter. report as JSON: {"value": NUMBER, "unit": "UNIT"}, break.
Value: {"value": 449129.6, "unit": "gal"}
